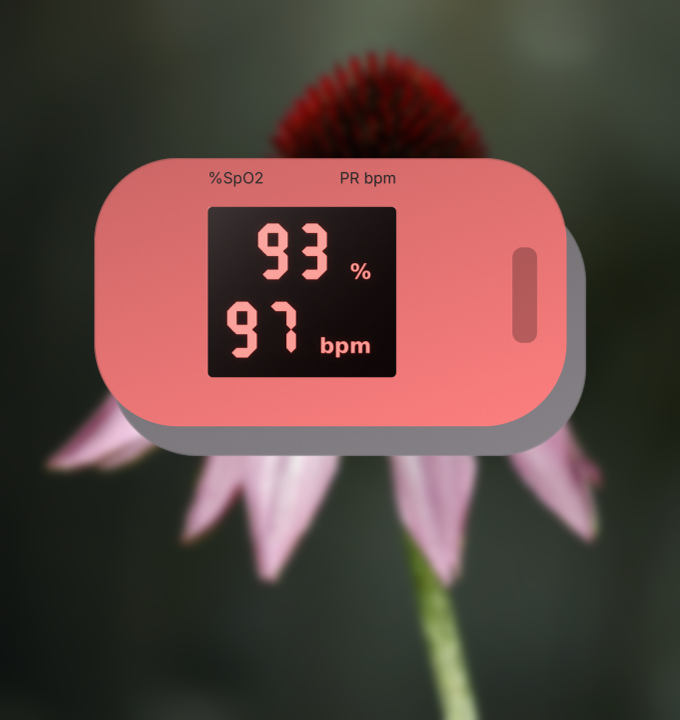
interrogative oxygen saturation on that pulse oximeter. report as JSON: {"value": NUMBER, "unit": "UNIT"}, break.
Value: {"value": 93, "unit": "%"}
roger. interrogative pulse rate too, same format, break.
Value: {"value": 97, "unit": "bpm"}
